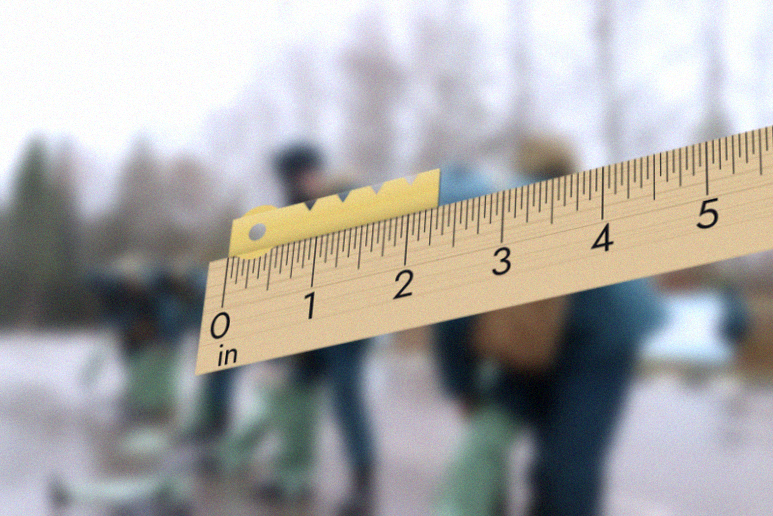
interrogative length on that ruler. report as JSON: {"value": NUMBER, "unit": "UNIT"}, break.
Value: {"value": 2.3125, "unit": "in"}
